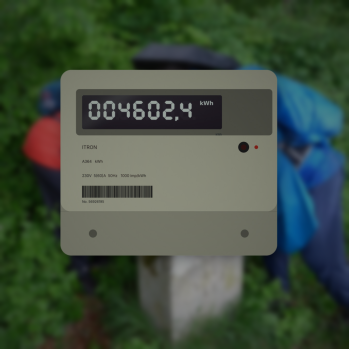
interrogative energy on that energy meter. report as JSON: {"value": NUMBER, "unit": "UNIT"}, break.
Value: {"value": 4602.4, "unit": "kWh"}
